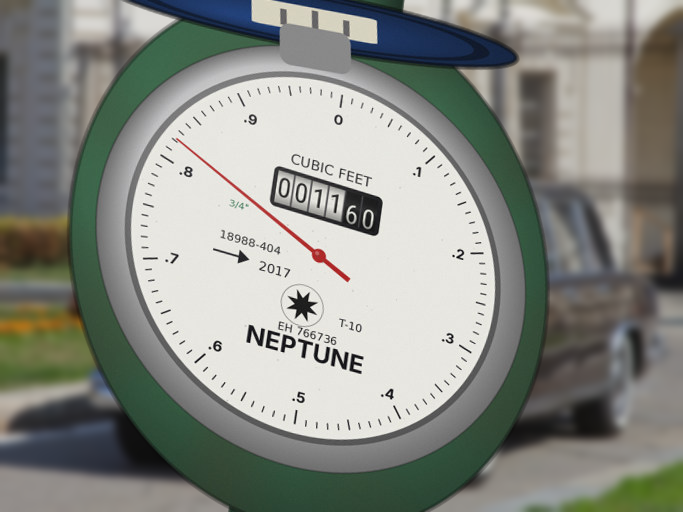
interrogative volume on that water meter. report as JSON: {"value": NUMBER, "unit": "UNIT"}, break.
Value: {"value": 1159.82, "unit": "ft³"}
